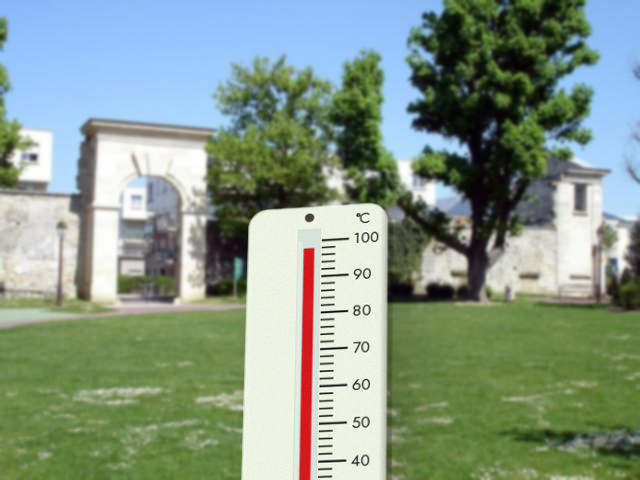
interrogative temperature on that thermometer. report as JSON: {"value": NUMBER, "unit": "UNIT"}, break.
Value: {"value": 98, "unit": "°C"}
